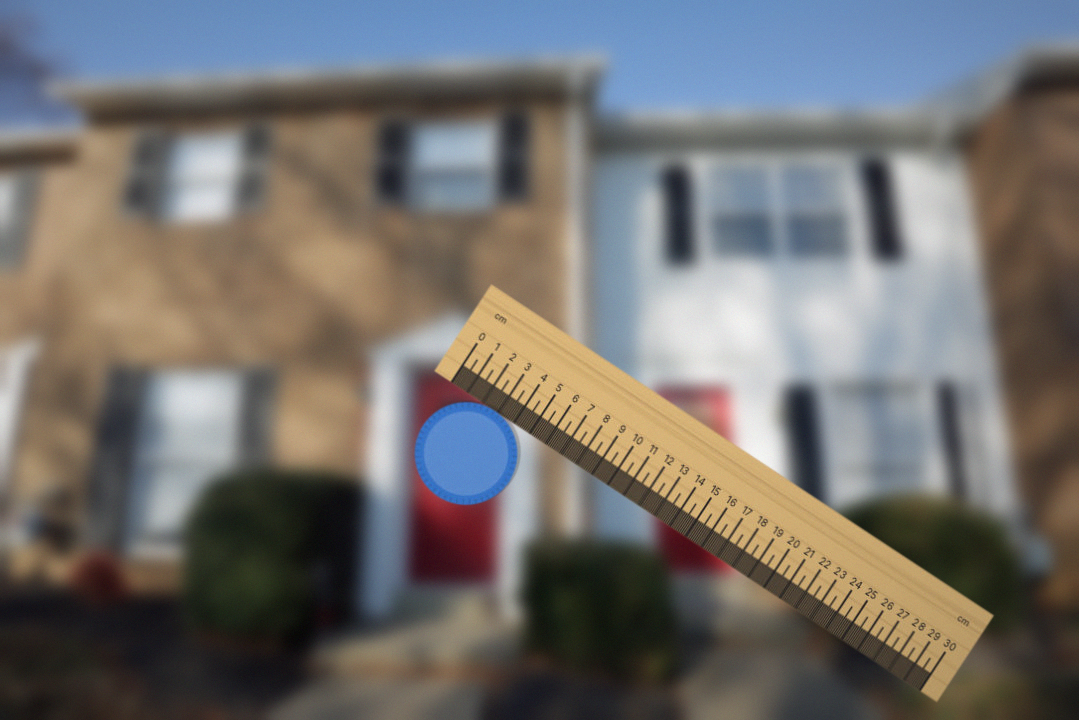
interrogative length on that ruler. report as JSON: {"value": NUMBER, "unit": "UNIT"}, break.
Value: {"value": 5.5, "unit": "cm"}
